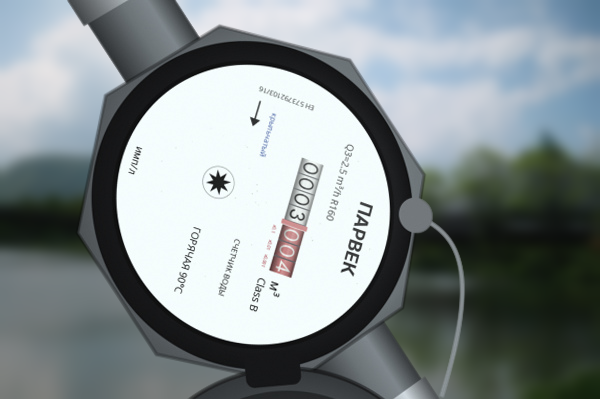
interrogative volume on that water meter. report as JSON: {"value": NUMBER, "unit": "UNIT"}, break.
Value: {"value": 3.004, "unit": "m³"}
